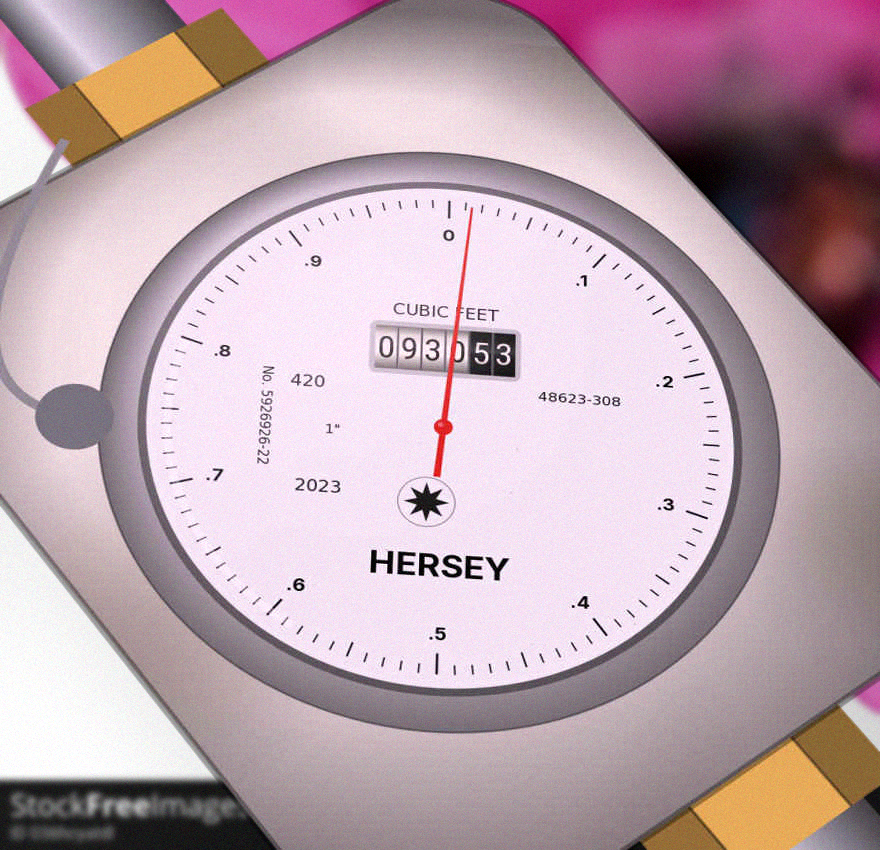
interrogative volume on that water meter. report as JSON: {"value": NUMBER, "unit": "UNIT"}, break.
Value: {"value": 93053.01, "unit": "ft³"}
